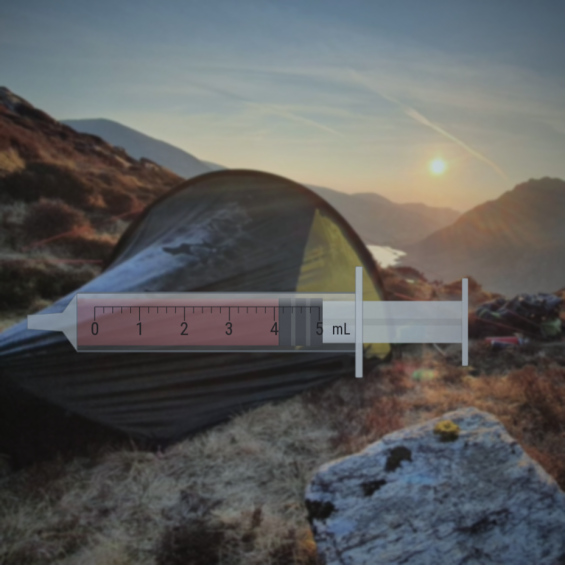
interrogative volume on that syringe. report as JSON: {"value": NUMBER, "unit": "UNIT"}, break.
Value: {"value": 4.1, "unit": "mL"}
